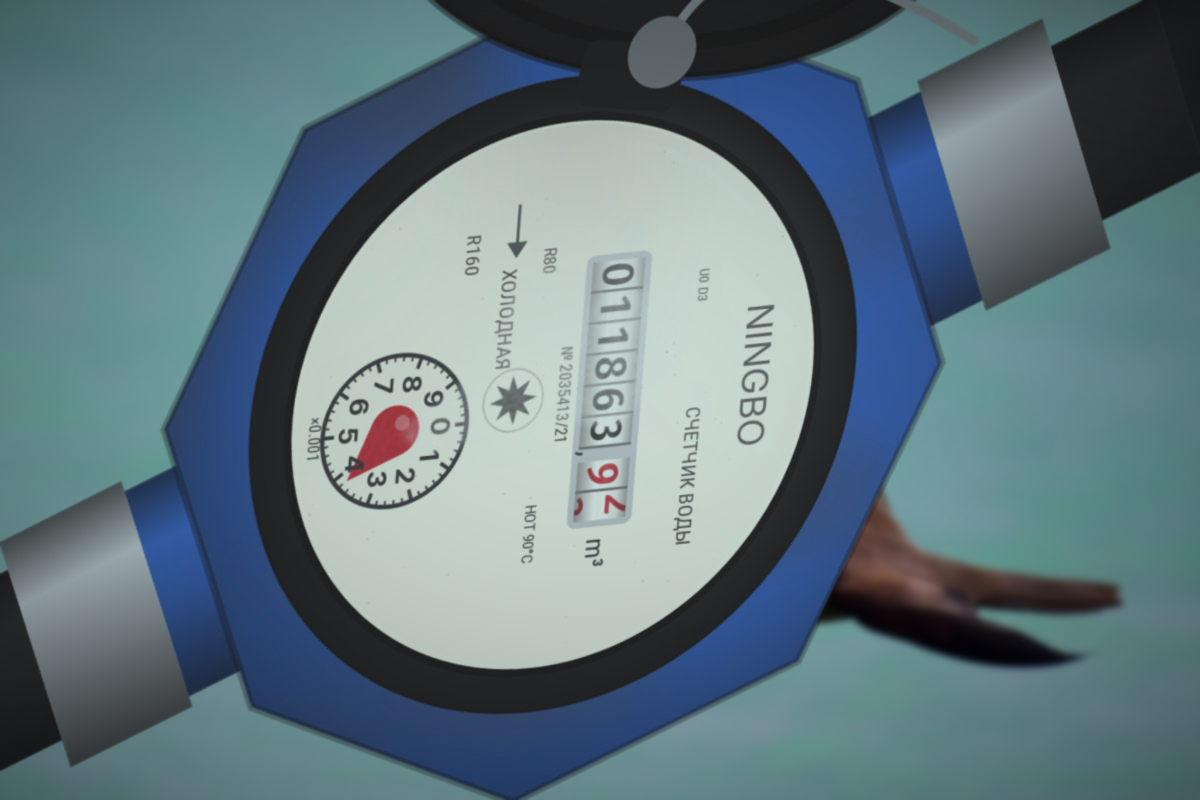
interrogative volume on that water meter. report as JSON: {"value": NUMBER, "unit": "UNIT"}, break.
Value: {"value": 11863.923, "unit": "m³"}
